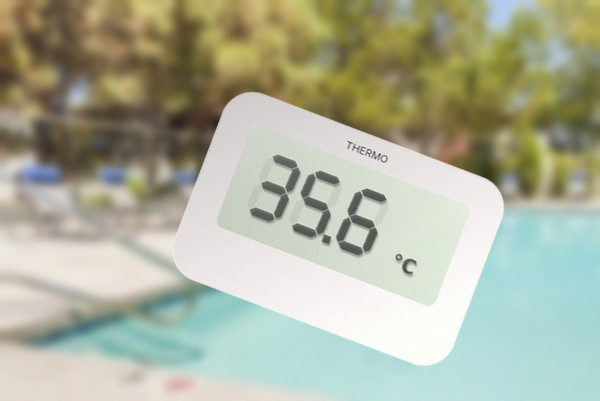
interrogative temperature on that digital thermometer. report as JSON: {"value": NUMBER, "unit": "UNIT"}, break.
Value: {"value": 35.6, "unit": "°C"}
